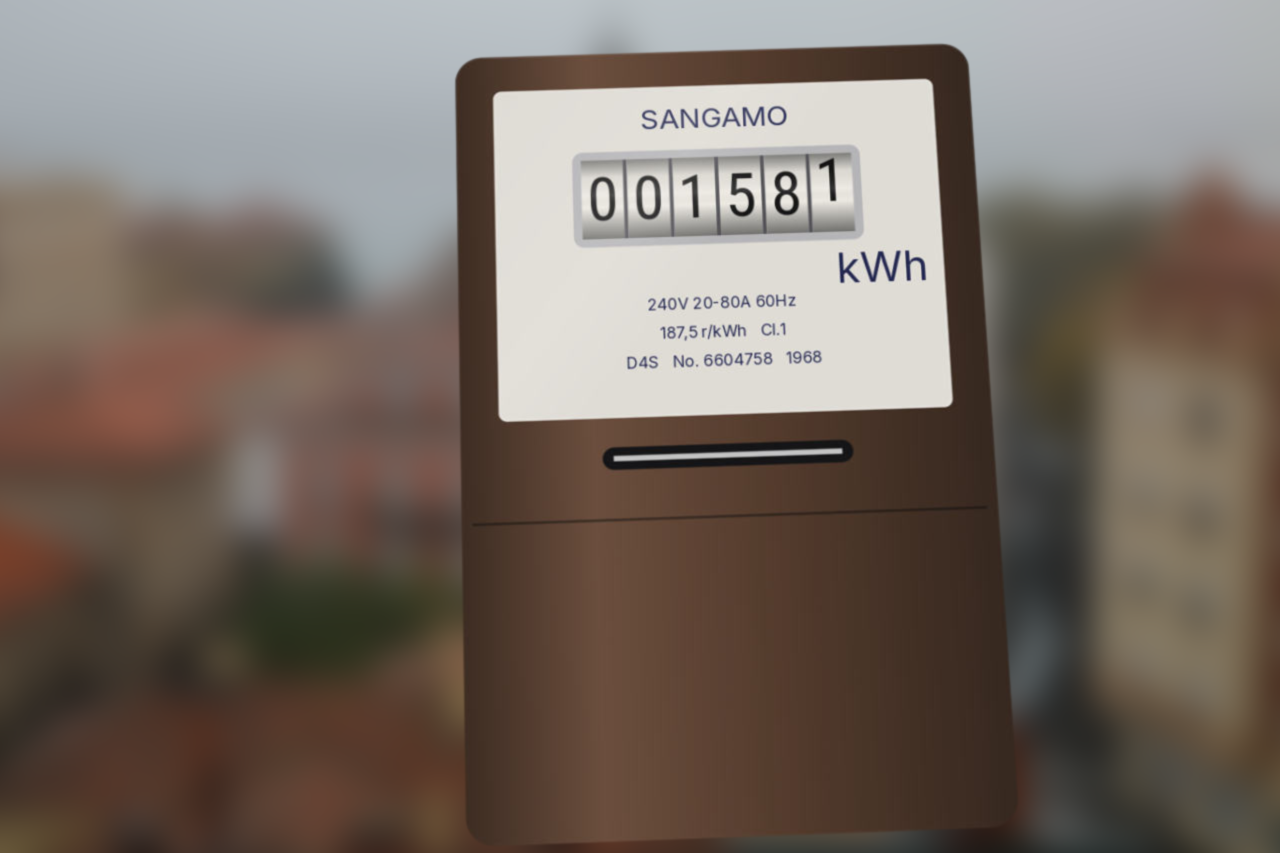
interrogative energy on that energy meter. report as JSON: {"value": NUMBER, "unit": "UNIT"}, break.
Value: {"value": 1581, "unit": "kWh"}
